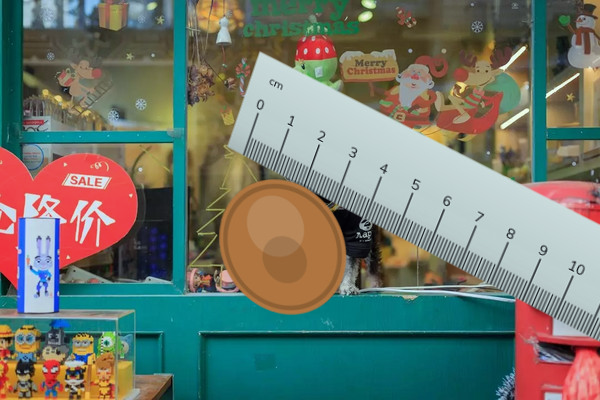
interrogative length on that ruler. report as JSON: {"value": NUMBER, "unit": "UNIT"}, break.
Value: {"value": 4, "unit": "cm"}
